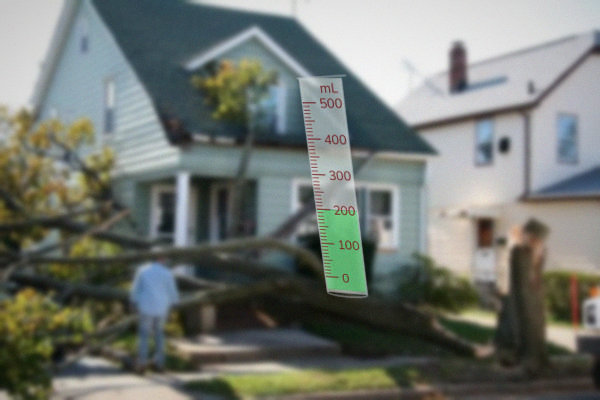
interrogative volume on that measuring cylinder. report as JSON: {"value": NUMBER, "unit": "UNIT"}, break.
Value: {"value": 200, "unit": "mL"}
